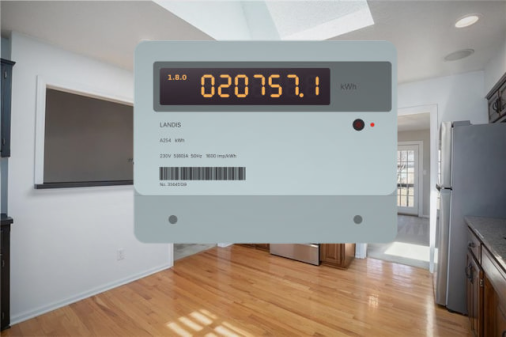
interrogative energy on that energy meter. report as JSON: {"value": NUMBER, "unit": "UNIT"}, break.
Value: {"value": 20757.1, "unit": "kWh"}
